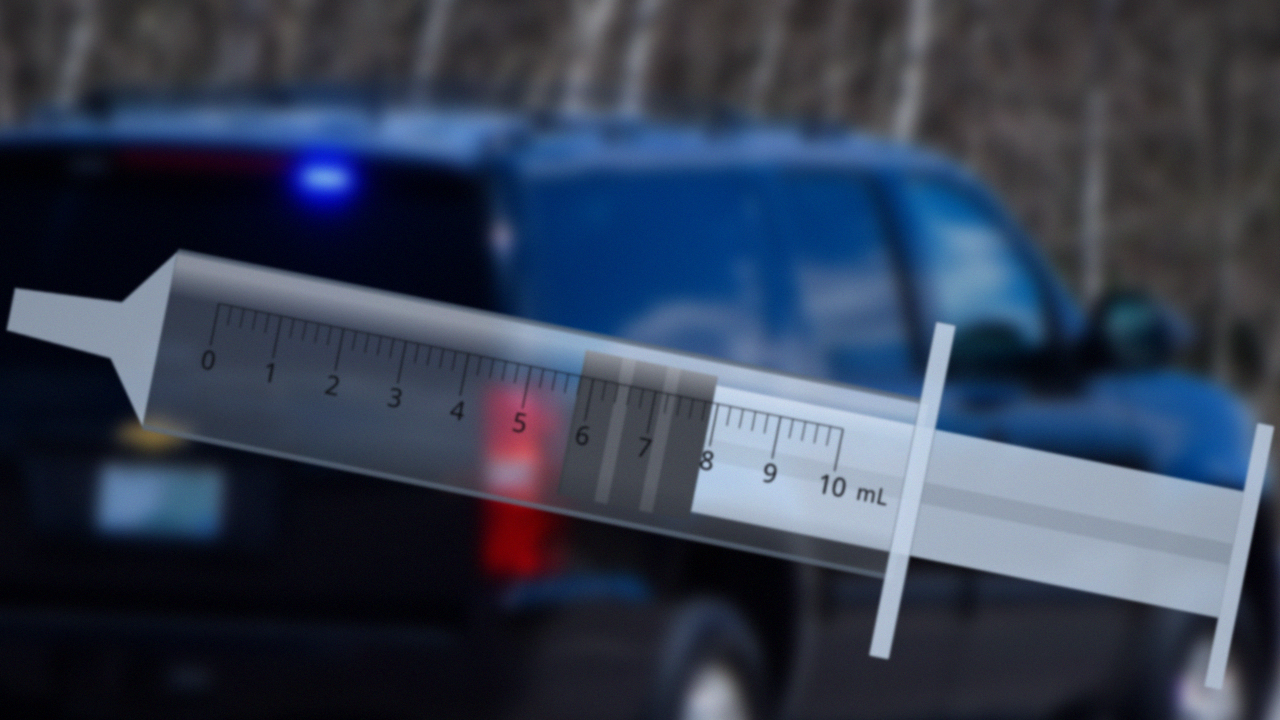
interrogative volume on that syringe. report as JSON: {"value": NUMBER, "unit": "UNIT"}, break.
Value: {"value": 5.8, "unit": "mL"}
